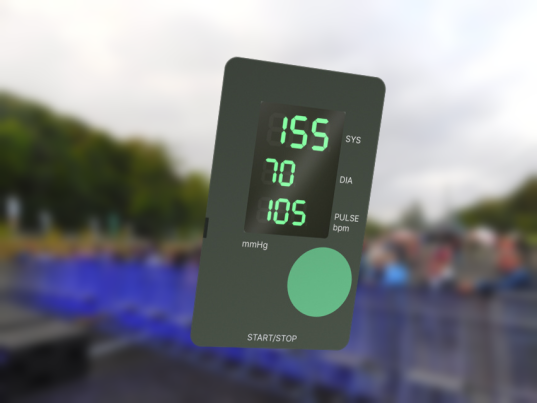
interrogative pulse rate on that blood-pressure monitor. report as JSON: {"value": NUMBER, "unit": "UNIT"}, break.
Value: {"value": 105, "unit": "bpm"}
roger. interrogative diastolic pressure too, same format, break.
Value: {"value": 70, "unit": "mmHg"}
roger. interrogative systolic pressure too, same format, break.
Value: {"value": 155, "unit": "mmHg"}
